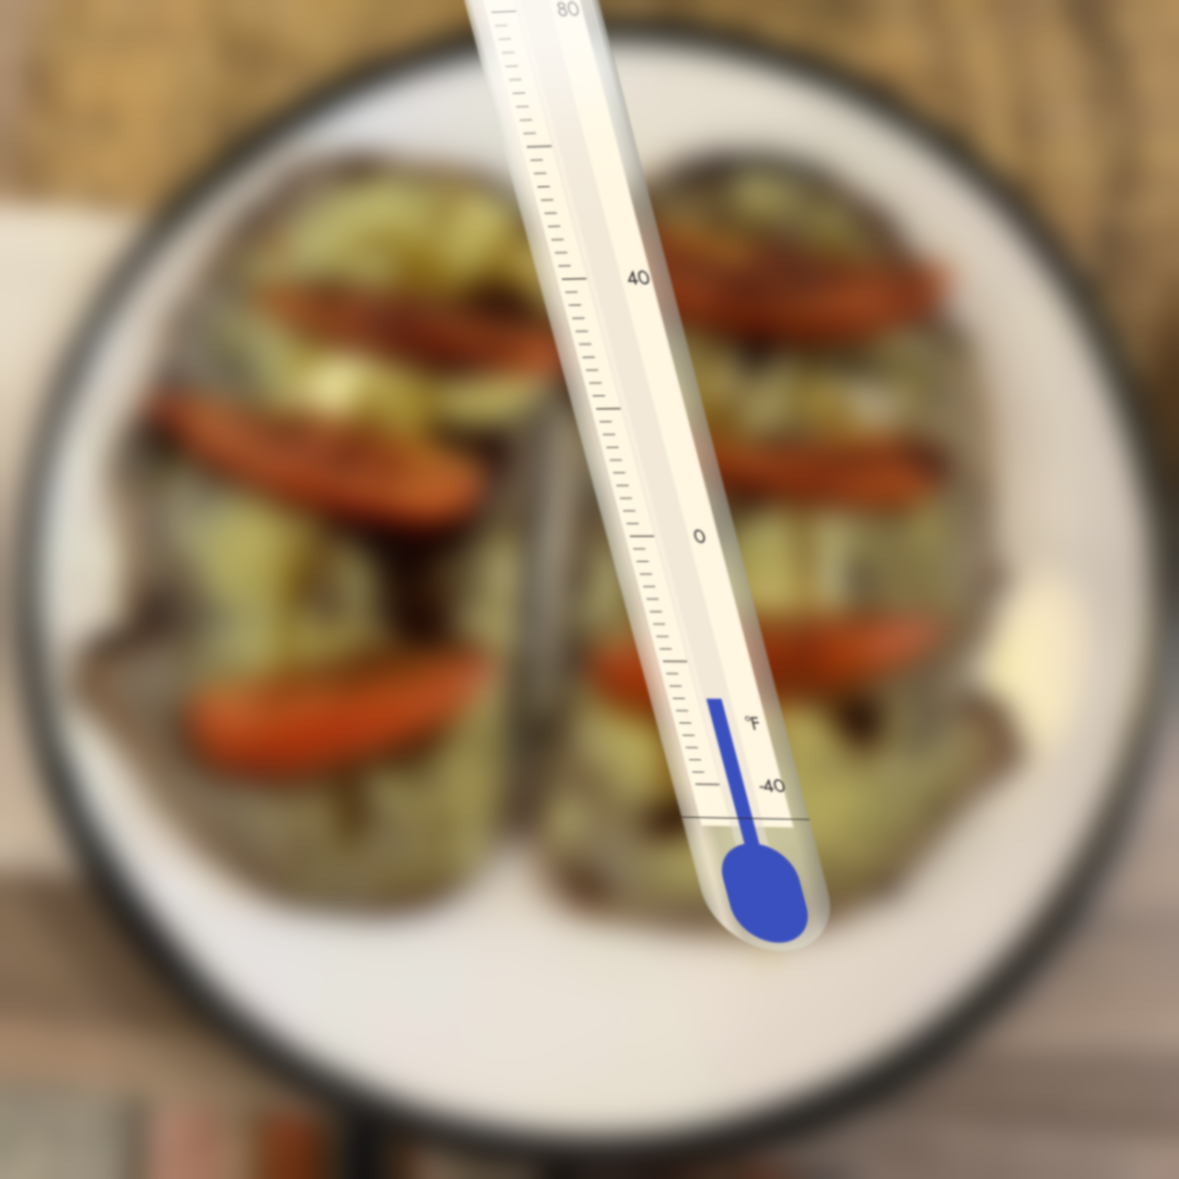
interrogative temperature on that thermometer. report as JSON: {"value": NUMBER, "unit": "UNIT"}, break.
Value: {"value": -26, "unit": "°F"}
